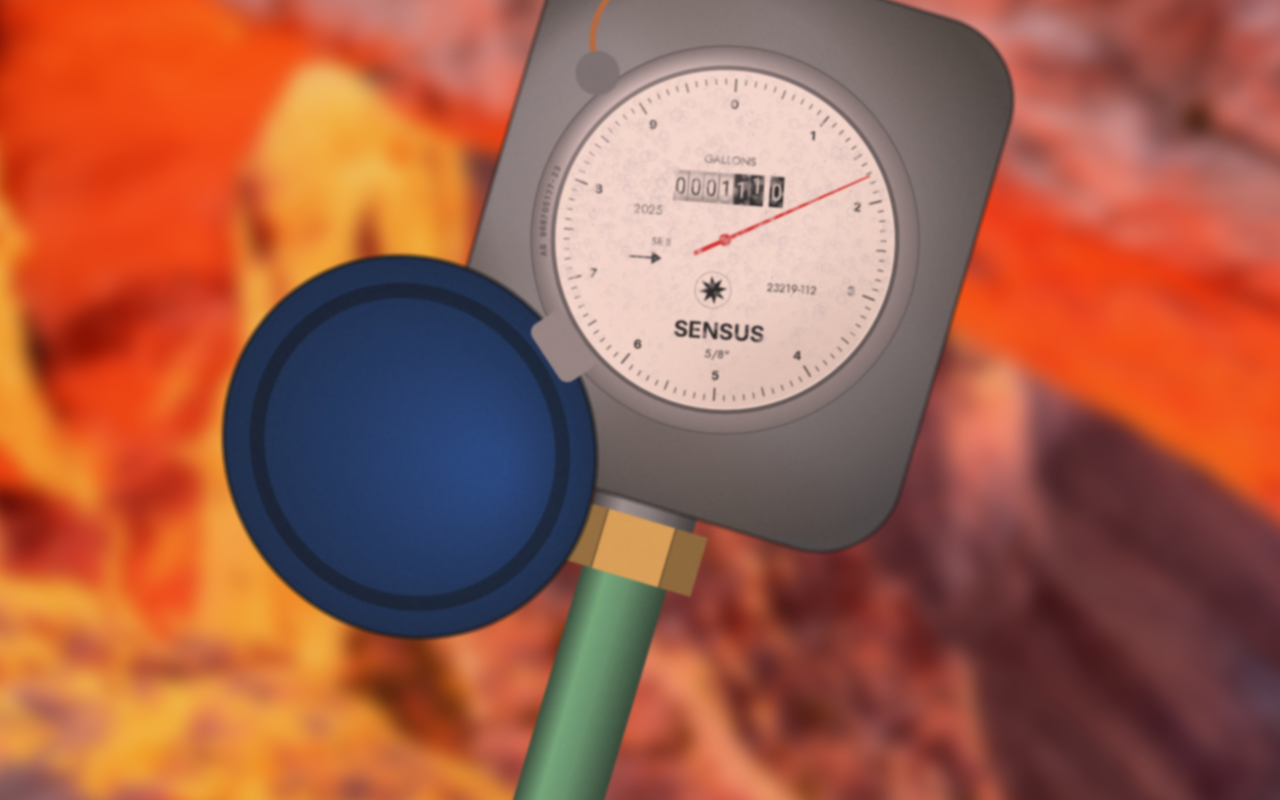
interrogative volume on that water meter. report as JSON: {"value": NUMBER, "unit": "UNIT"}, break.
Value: {"value": 1111.7, "unit": "gal"}
